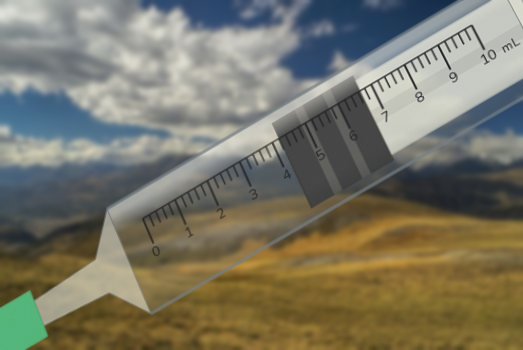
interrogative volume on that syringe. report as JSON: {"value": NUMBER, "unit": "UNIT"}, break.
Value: {"value": 4.2, "unit": "mL"}
